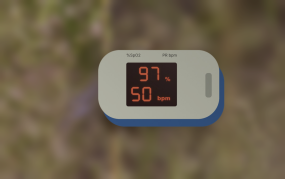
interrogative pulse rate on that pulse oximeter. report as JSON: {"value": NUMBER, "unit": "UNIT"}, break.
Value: {"value": 50, "unit": "bpm"}
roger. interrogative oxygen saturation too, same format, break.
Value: {"value": 97, "unit": "%"}
